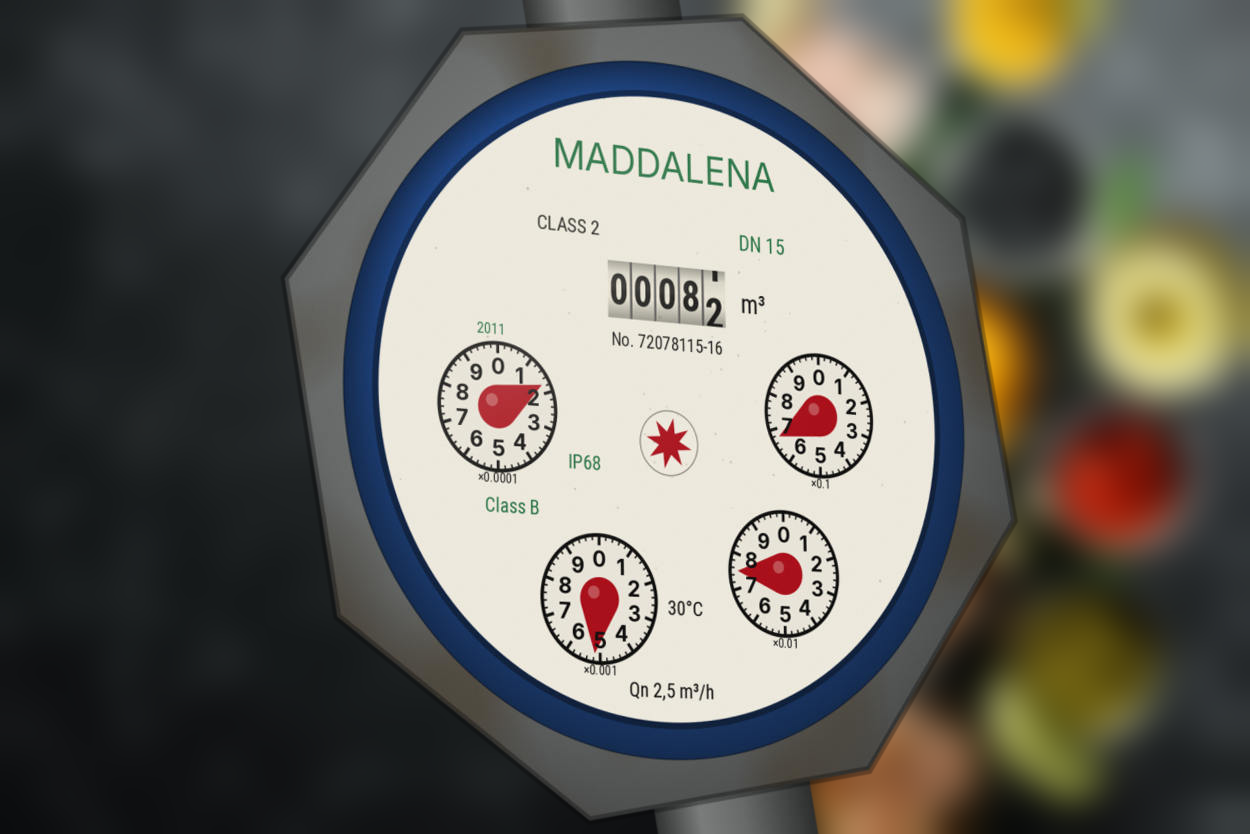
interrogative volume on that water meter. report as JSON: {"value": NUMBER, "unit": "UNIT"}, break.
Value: {"value": 81.6751, "unit": "m³"}
